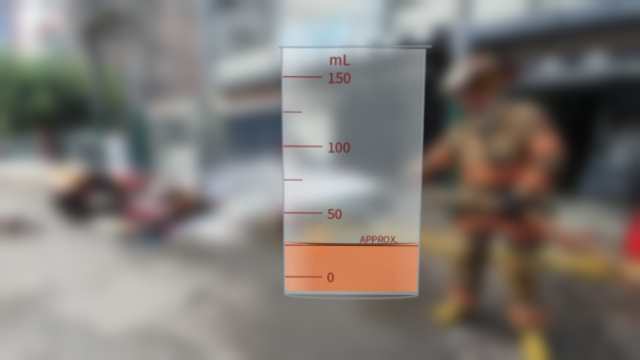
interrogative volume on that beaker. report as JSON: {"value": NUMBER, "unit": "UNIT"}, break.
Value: {"value": 25, "unit": "mL"}
